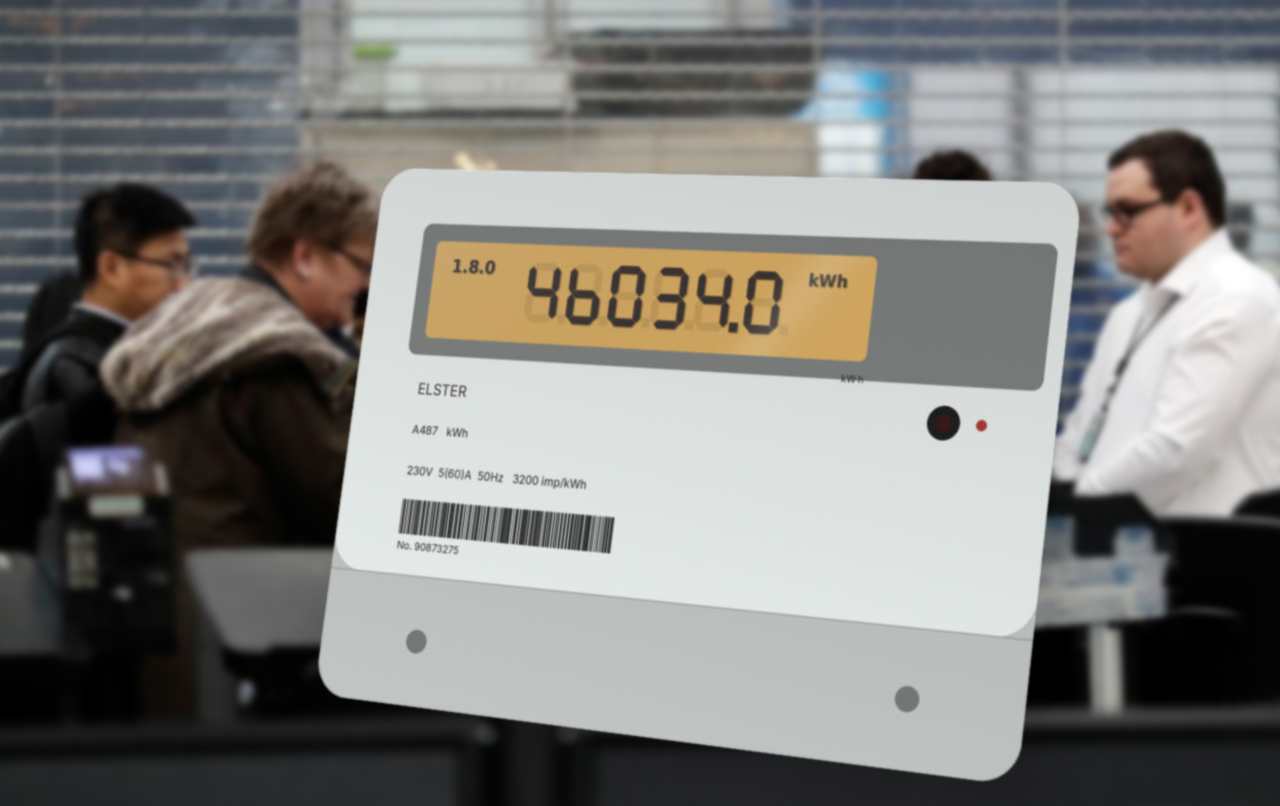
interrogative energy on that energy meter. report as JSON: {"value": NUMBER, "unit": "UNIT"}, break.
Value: {"value": 46034.0, "unit": "kWh"}
